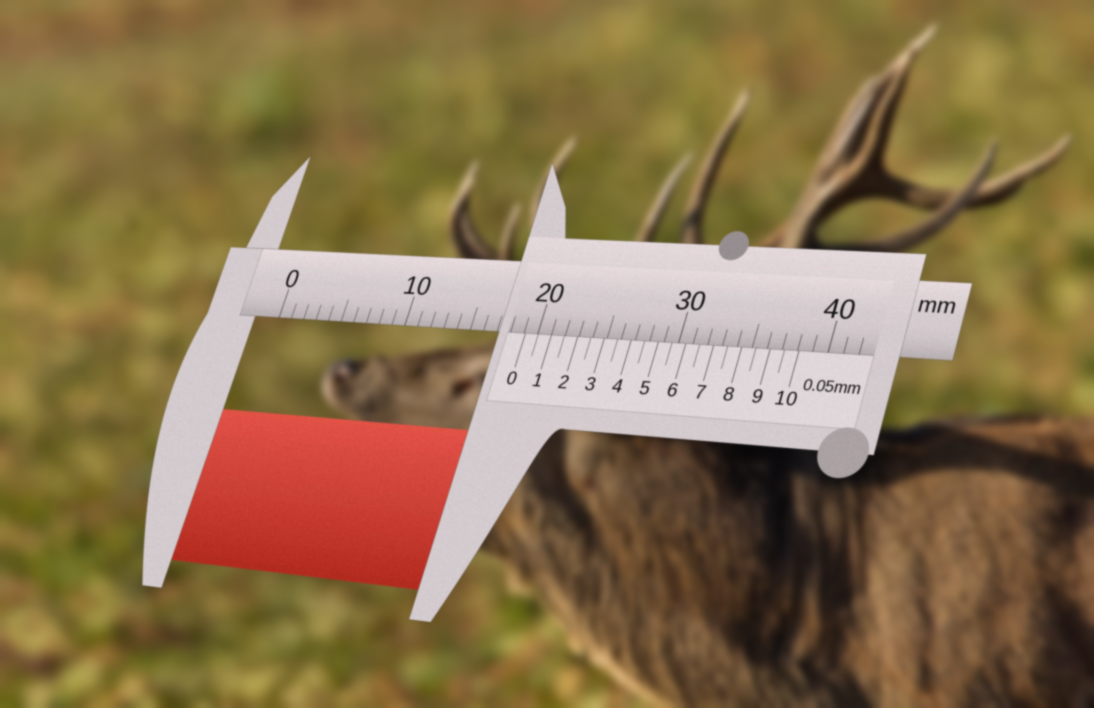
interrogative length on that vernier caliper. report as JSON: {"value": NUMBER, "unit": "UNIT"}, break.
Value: {"value": 19.1, "unit": "mm"}
